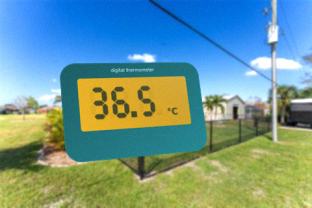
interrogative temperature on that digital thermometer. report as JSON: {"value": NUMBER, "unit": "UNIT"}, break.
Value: {"value": 36.5, "unit": "°C"}
